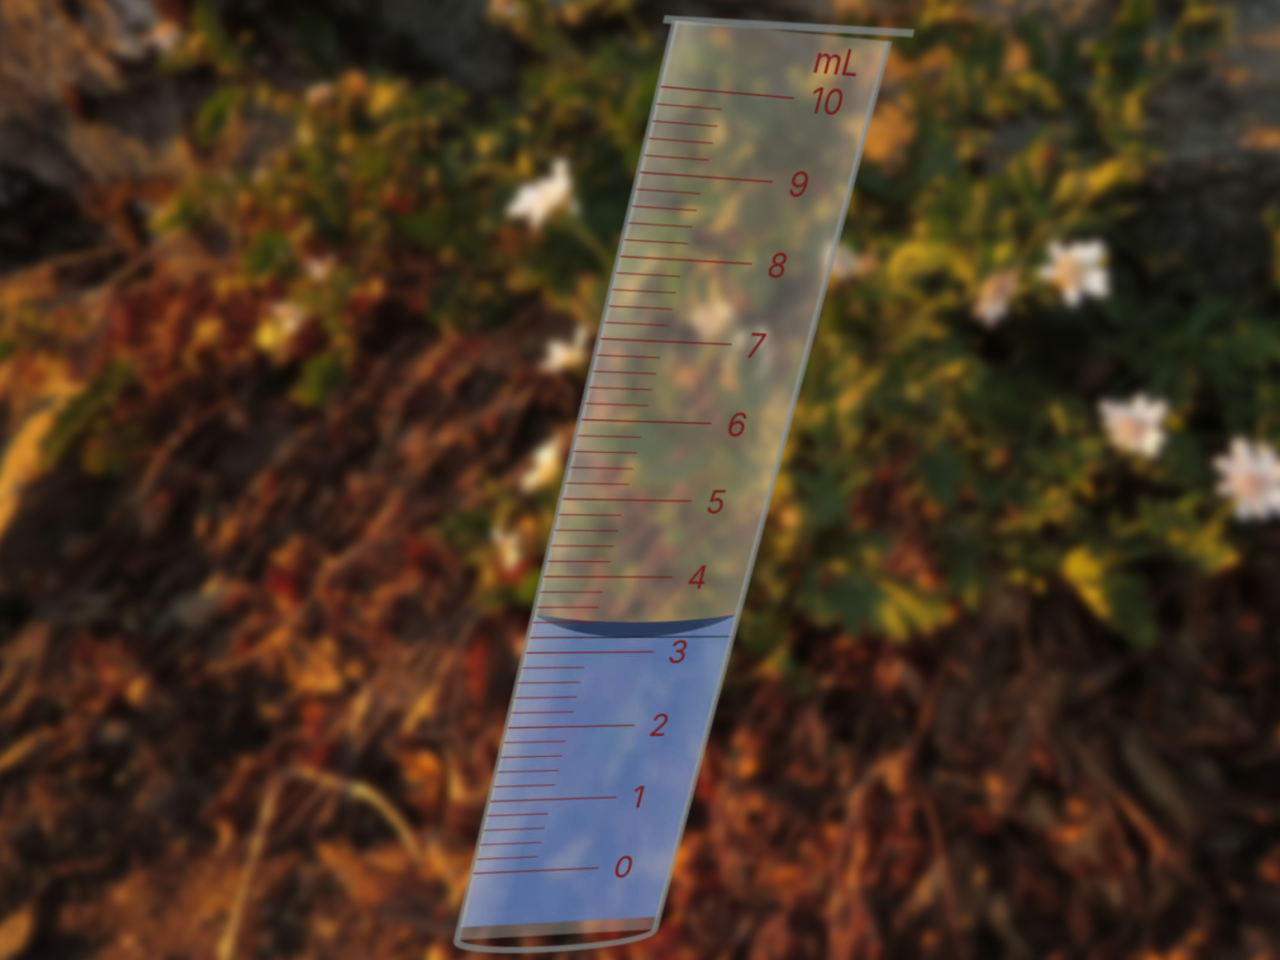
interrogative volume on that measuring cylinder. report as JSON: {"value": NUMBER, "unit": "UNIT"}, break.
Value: {"value": 3.2, "unit": "mL"}
